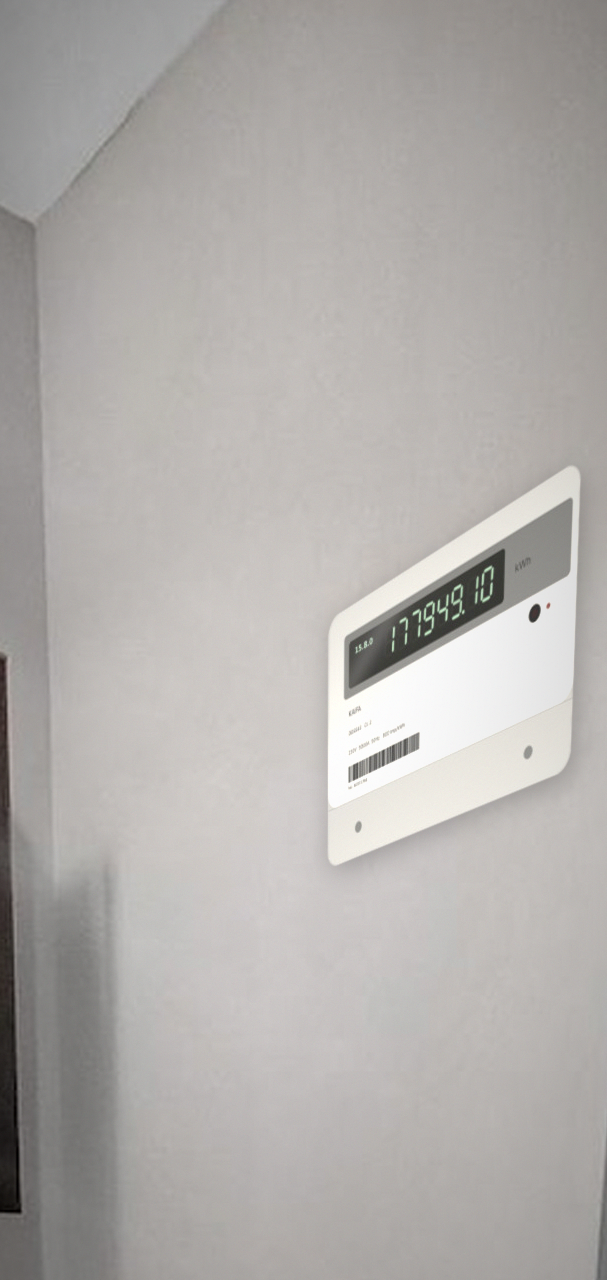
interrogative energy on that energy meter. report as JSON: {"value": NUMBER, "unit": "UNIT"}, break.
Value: {"value": 177949.10, "unit": "kWh"}
